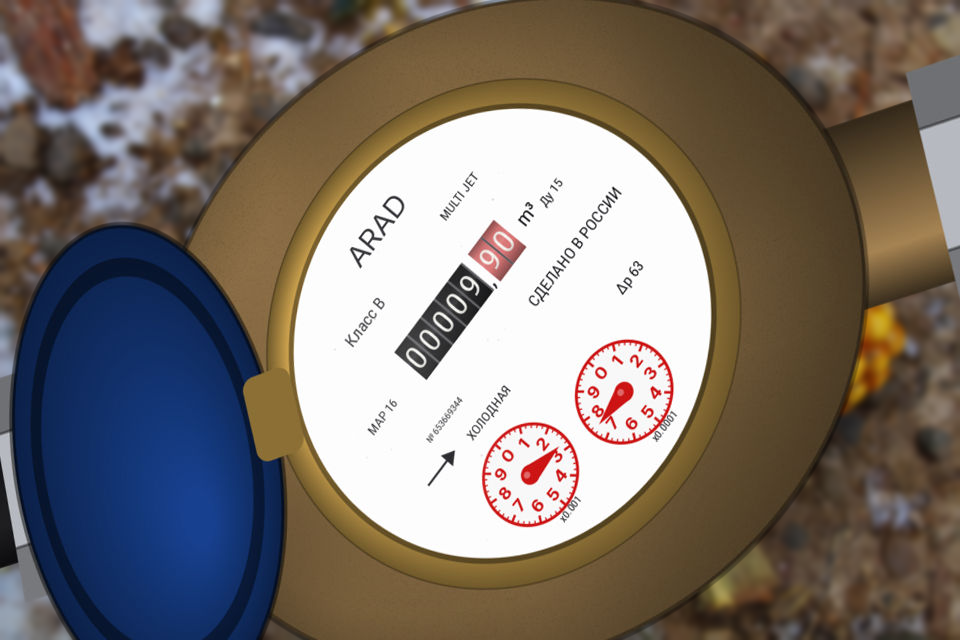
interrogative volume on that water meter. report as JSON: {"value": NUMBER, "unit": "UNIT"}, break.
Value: {"value": 9.9027, "unit": "m³"}
